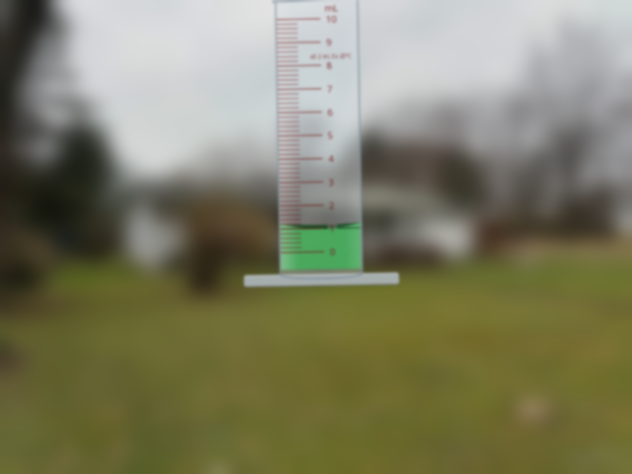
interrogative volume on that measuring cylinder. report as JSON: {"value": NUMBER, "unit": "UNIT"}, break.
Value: {"value": 1, "unit": "mL"}
